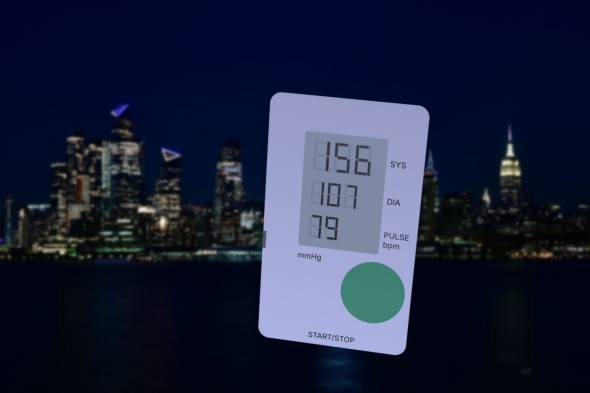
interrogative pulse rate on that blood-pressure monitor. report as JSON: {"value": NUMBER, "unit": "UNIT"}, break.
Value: {"value": 79, "unit": "bpm"}
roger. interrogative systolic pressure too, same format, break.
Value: {"value": 156, "unit": "mmHg"}
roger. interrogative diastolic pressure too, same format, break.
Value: {"value": 107, "unit": "mmHg"}
